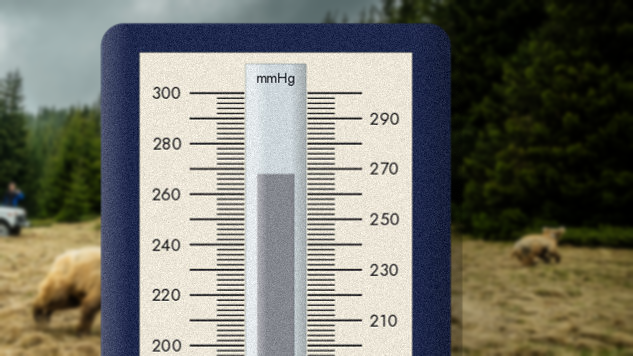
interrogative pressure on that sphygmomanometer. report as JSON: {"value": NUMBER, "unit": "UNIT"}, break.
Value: {"value": 268, "unit": "mmHg"}
